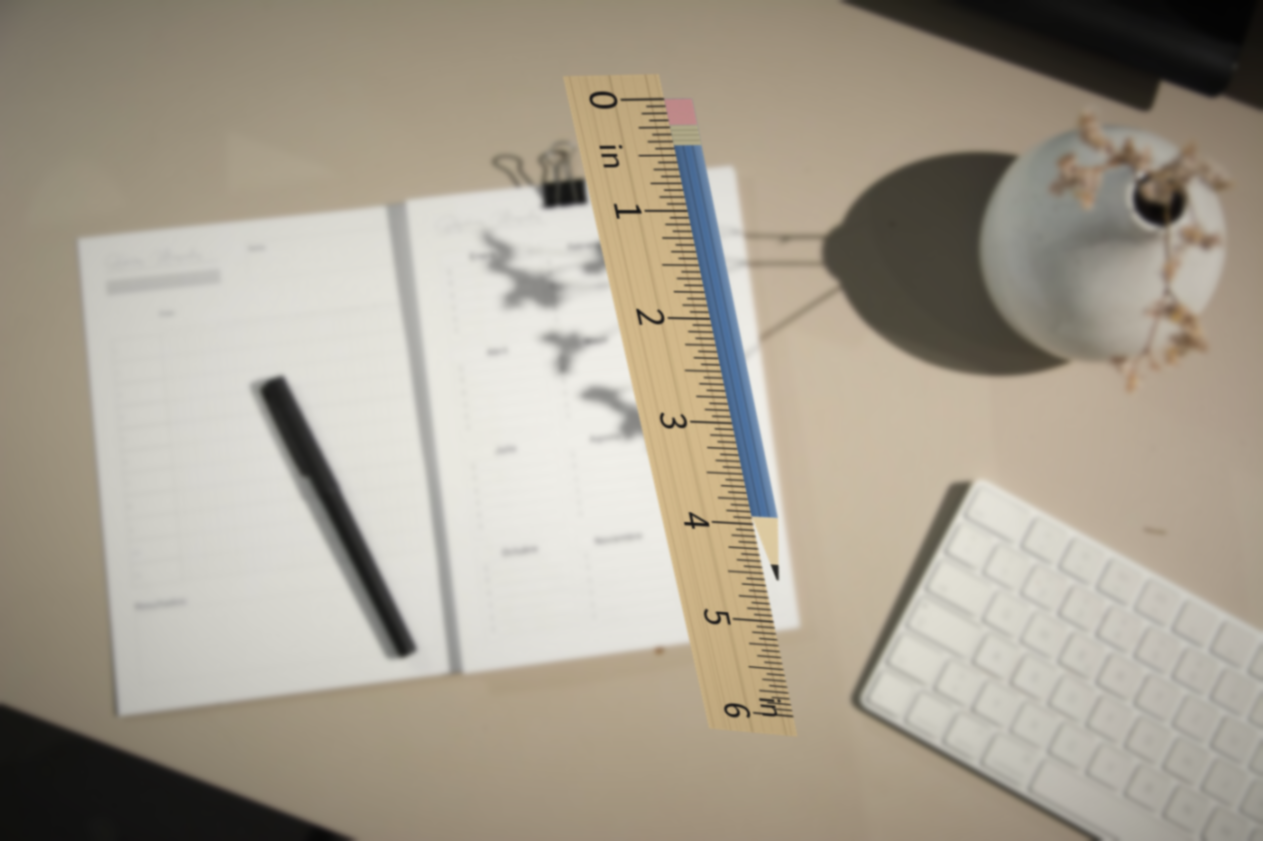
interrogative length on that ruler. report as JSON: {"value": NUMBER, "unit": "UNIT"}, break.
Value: {"value": 4.5625, "unit": "in"}
